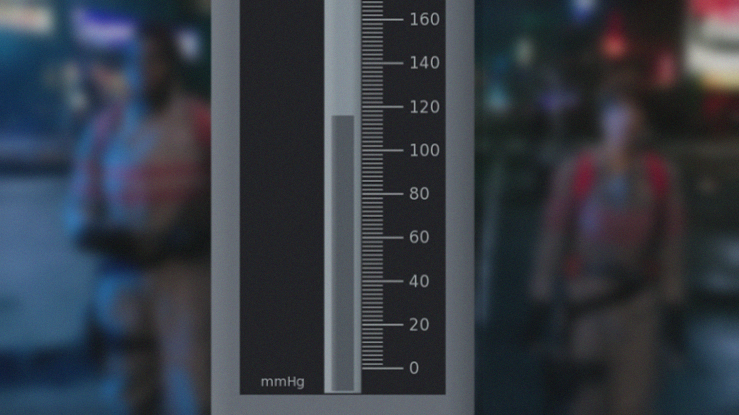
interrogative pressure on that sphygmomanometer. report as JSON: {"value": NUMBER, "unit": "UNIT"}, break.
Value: {"value": 116, "unit": "mmHg"}
